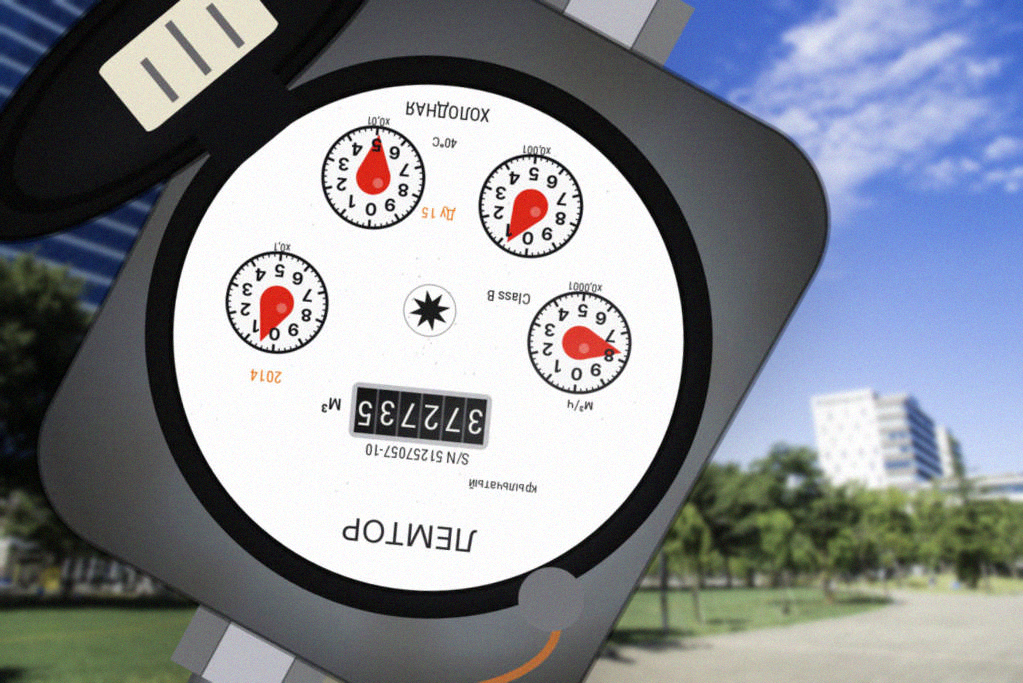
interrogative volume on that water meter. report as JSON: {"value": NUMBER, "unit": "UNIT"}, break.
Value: {"value": 372735.0507, "unit": "m³"}
